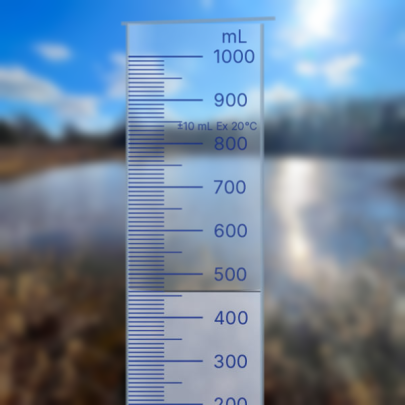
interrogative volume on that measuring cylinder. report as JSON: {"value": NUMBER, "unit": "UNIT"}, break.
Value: {"value": 460, "unit": "mL"}
